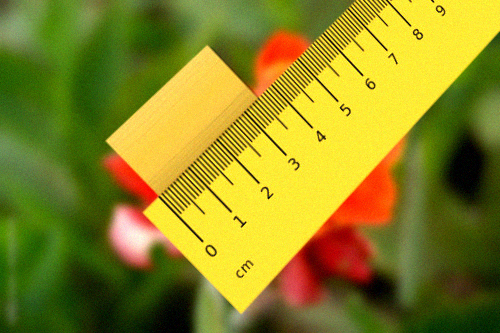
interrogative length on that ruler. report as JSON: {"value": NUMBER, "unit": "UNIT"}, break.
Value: {"value": 3.5, "unit": "cm"}
